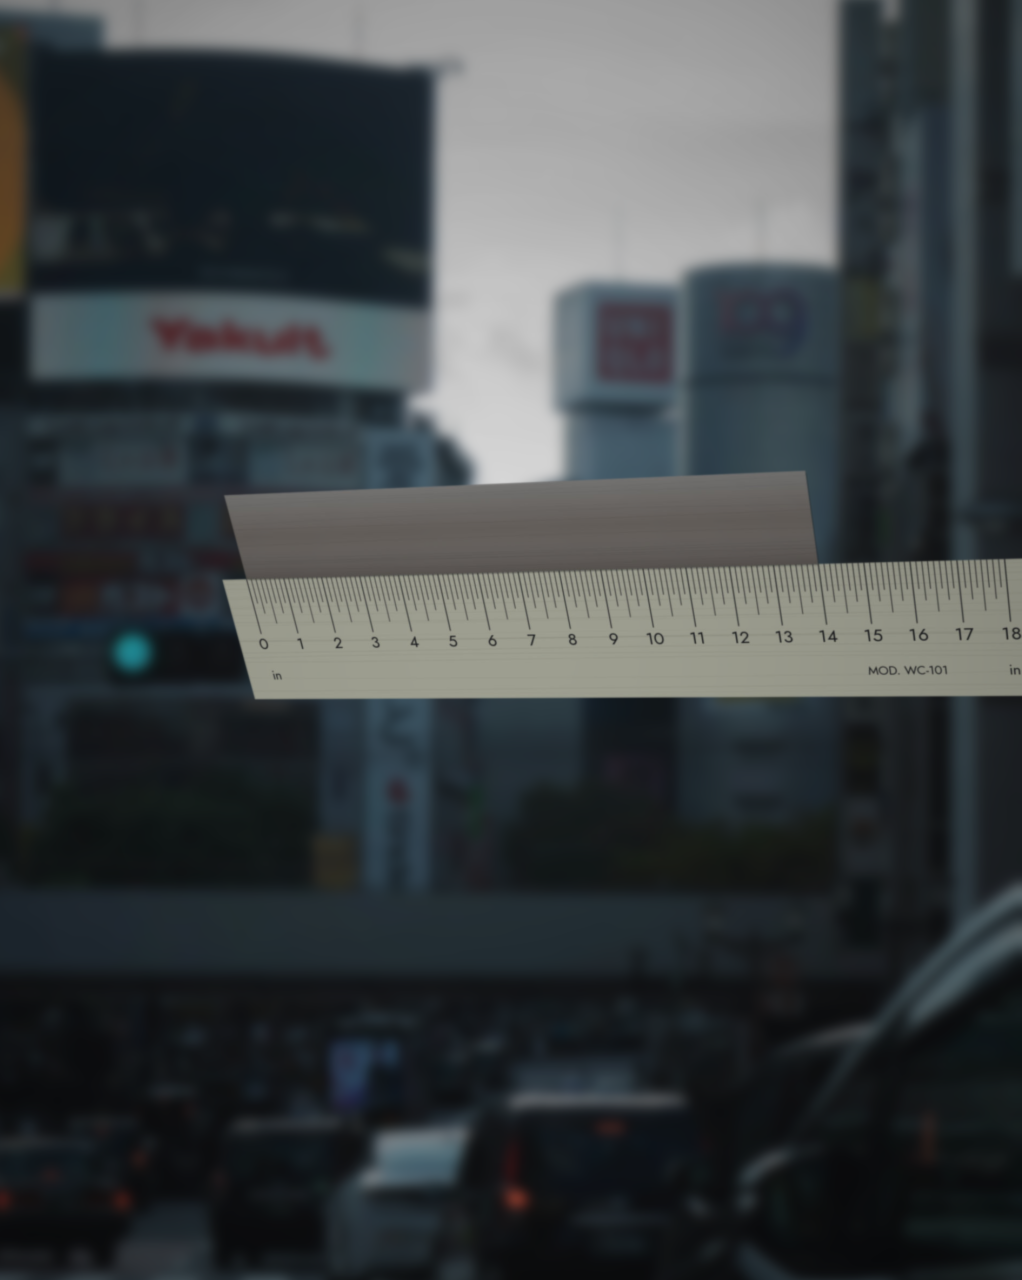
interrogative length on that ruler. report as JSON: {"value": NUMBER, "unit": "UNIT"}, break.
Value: {"value": 14, "unit": "in"}
